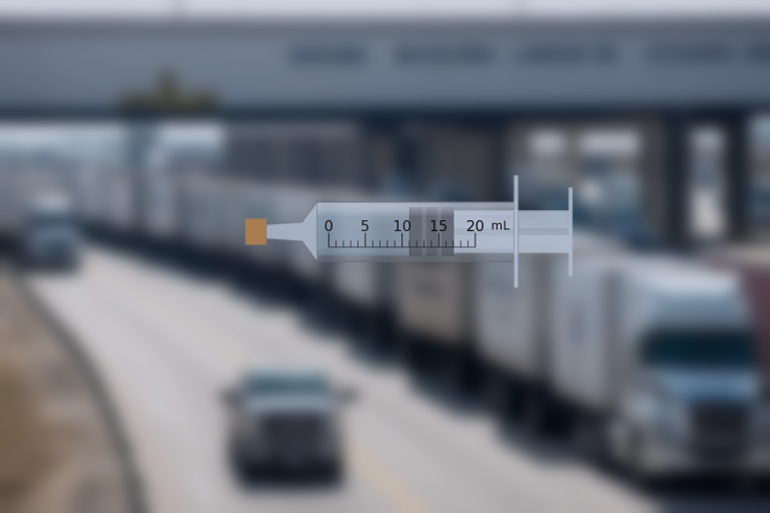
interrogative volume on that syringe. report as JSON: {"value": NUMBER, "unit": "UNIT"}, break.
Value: {"value": 11, "unit": "mL"}
